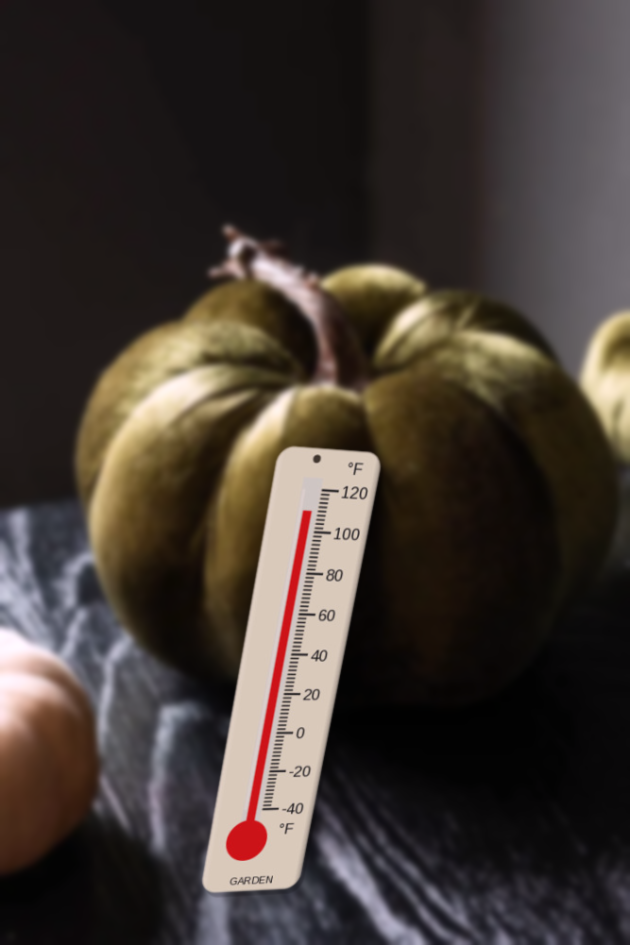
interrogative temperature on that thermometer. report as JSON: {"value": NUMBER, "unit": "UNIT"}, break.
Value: {"value": 110, "unit": "°F"}
